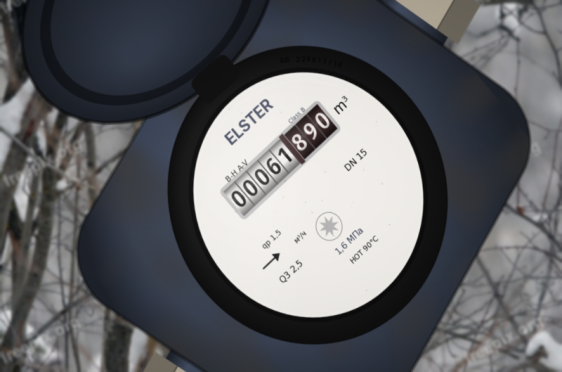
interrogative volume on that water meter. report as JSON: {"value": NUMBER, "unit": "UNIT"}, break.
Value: {"value": 61.890, "unit": "m³"}
